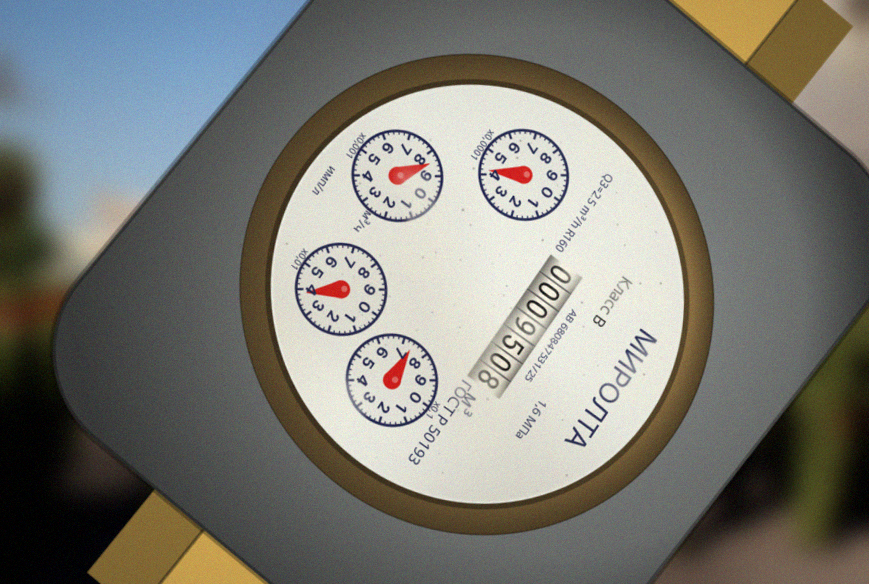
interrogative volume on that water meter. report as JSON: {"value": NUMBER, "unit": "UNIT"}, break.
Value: {"value": 9508.7384, "unit": "m³"}
